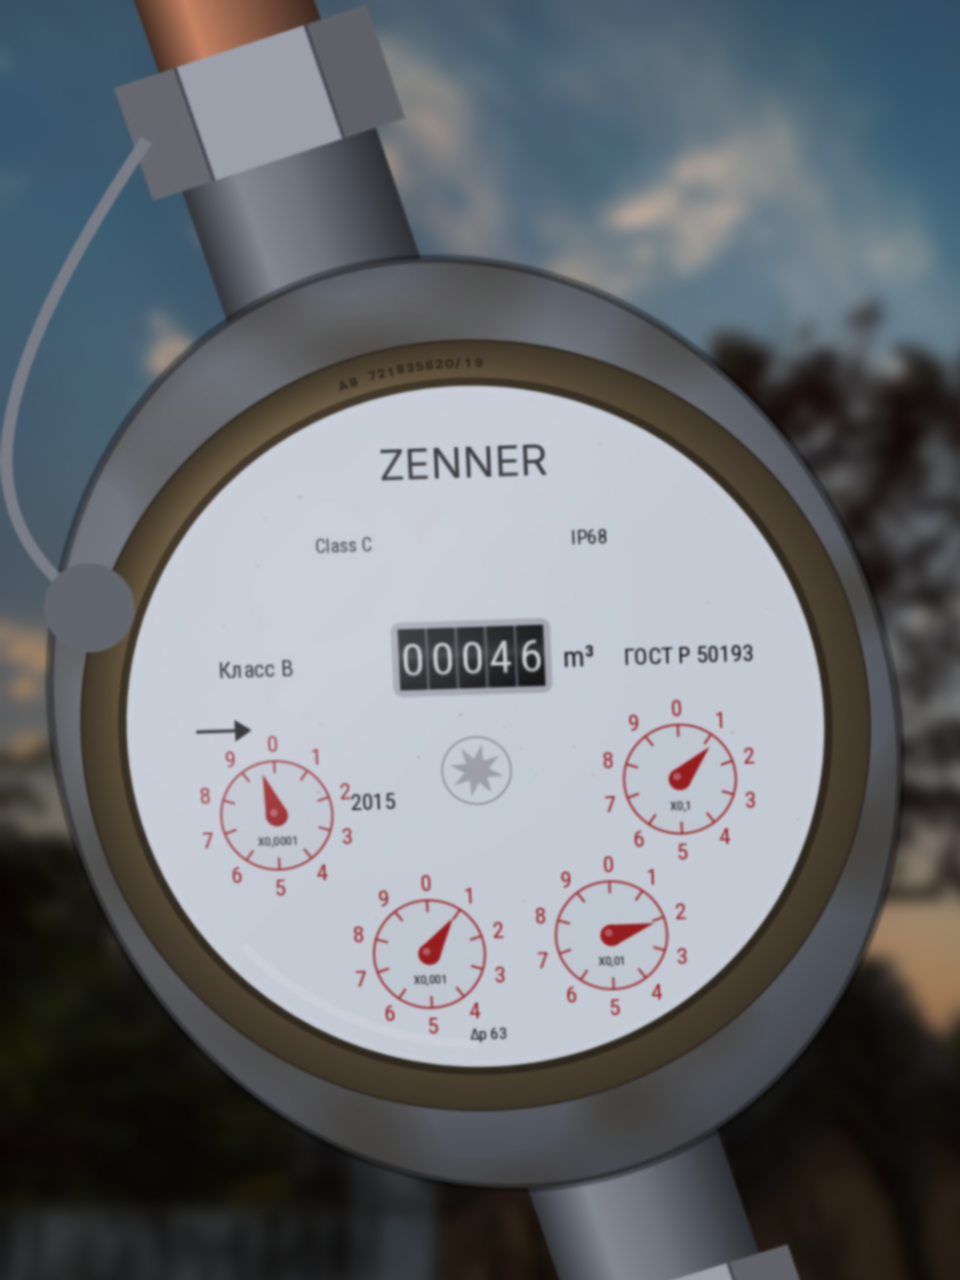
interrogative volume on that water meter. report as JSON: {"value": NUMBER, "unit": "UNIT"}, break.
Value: {"value": 46.1209, "unit": "m³"}
